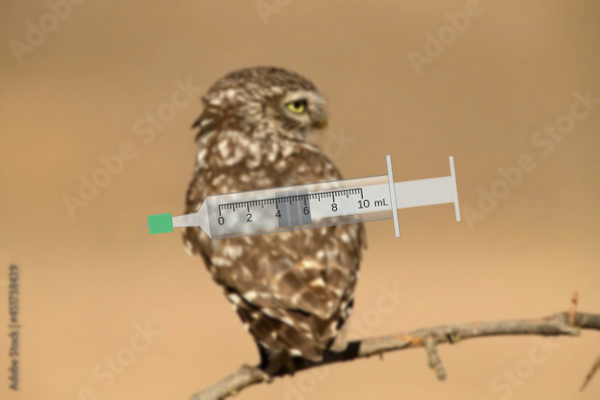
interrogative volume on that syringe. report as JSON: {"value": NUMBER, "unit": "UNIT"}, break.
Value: {"value": 4, "unit": "mL"}
